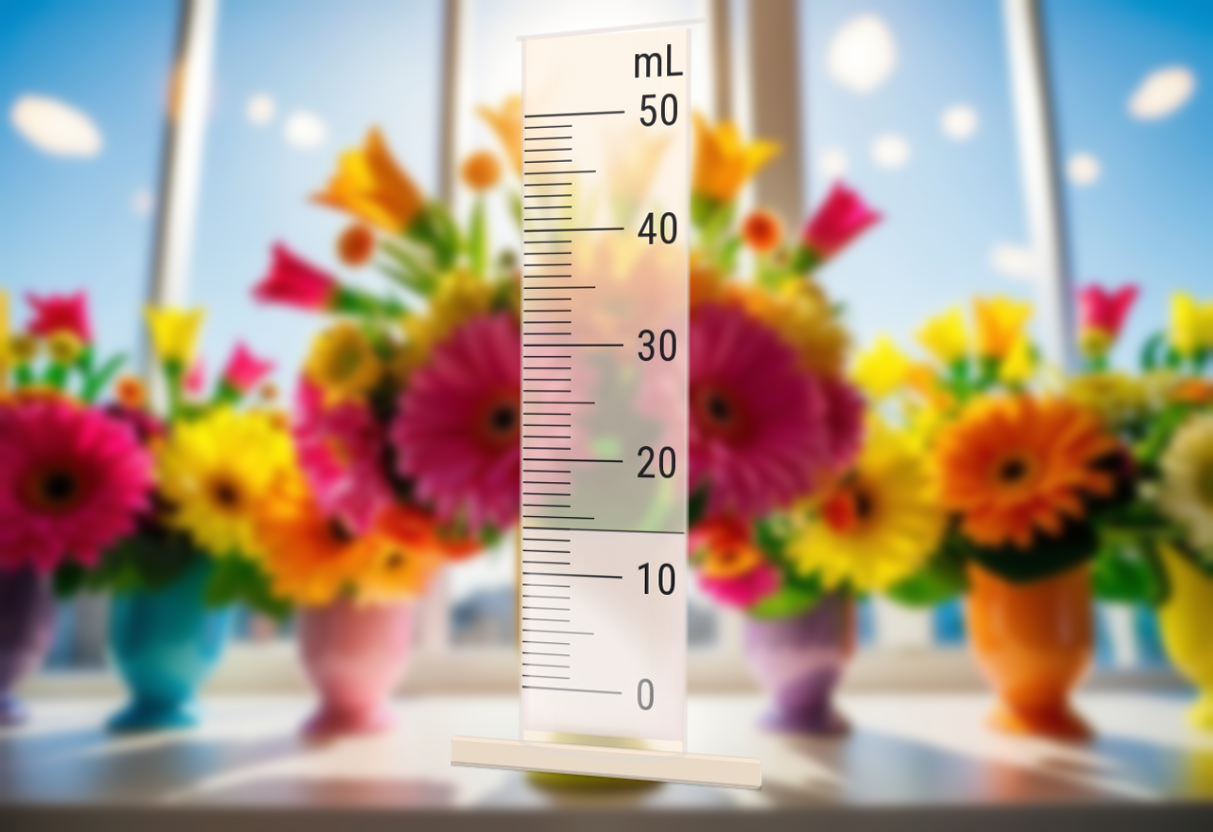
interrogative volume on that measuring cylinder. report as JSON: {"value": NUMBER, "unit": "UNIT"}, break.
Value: {"value": 14, "unit": "mL"}
